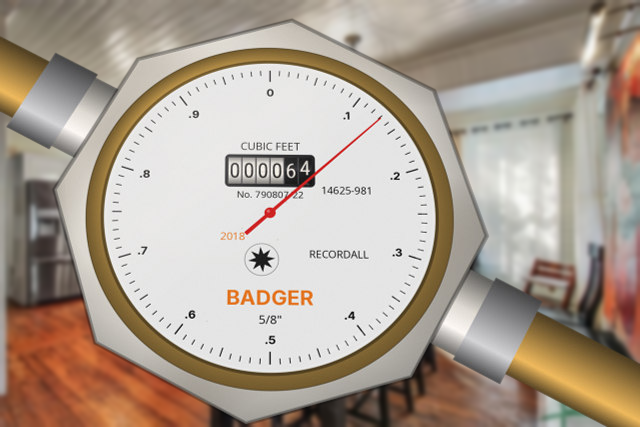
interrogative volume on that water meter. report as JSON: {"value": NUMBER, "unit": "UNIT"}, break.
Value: {"value": 64.13, "unit": "ft³"}
